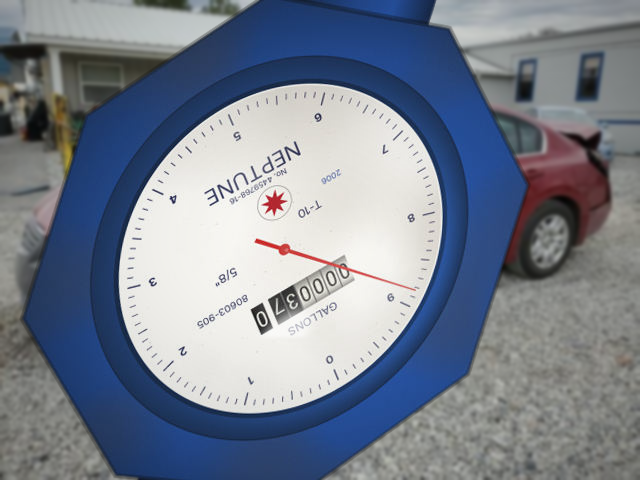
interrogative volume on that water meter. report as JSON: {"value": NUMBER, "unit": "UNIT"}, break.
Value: {"value": 368.8, "unit": "gal"}
